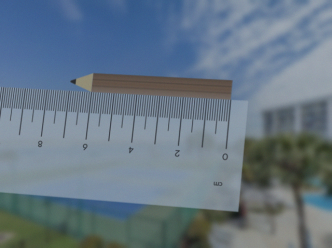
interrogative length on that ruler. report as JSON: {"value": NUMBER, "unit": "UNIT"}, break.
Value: {"value": 7, "unit": "cm"}
